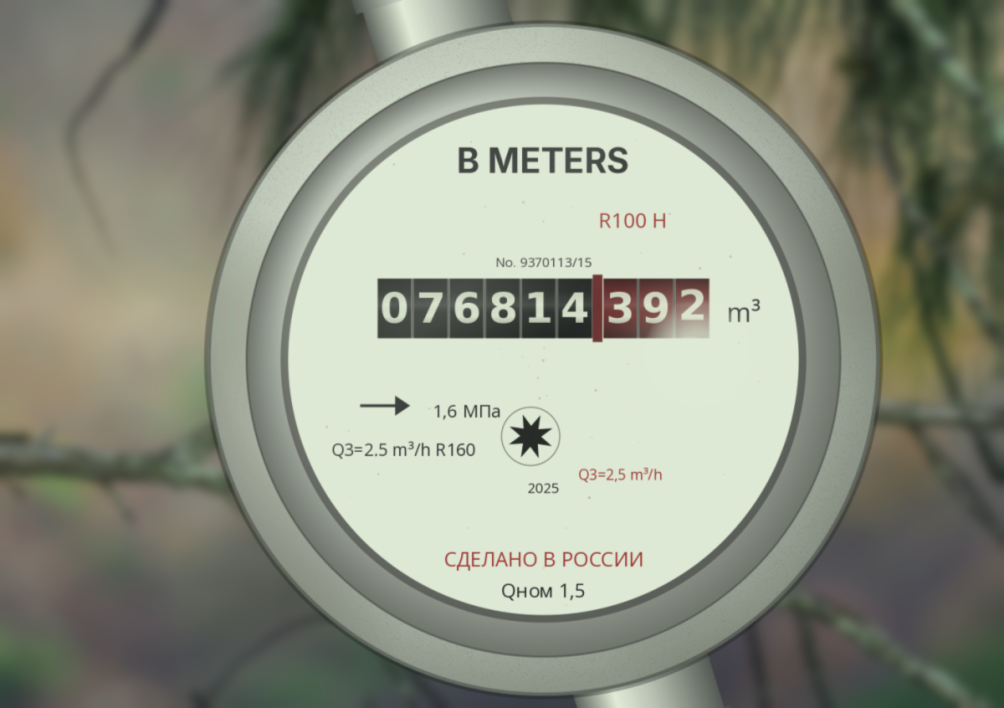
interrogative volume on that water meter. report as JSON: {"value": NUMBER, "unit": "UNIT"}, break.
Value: {"value": 76814.392, "unit": "m³"}
